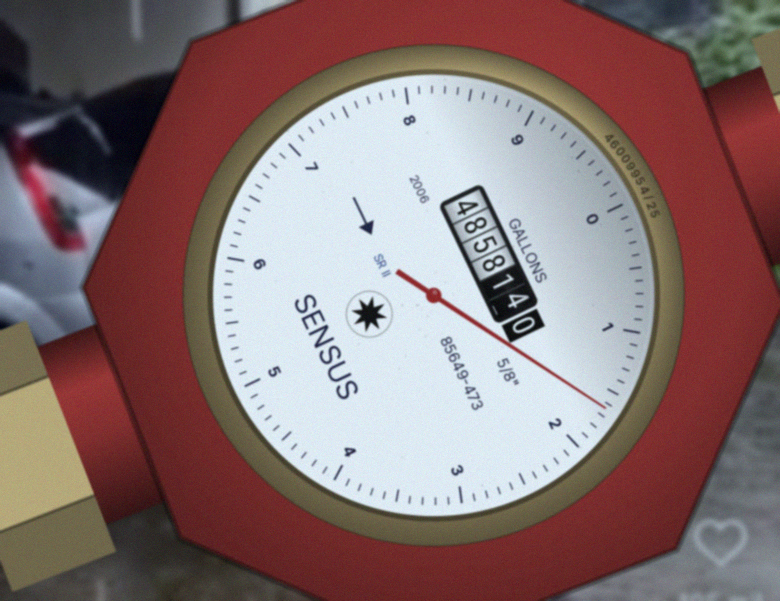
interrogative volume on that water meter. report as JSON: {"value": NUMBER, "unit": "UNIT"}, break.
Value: {"value": 4858141.6, "unit": "gal"}
